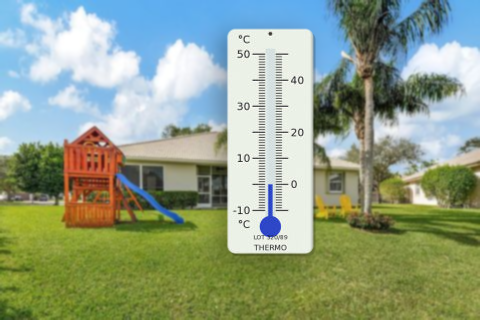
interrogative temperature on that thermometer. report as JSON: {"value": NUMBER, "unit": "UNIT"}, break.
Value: {"value": 0, "unit": "°C"}
